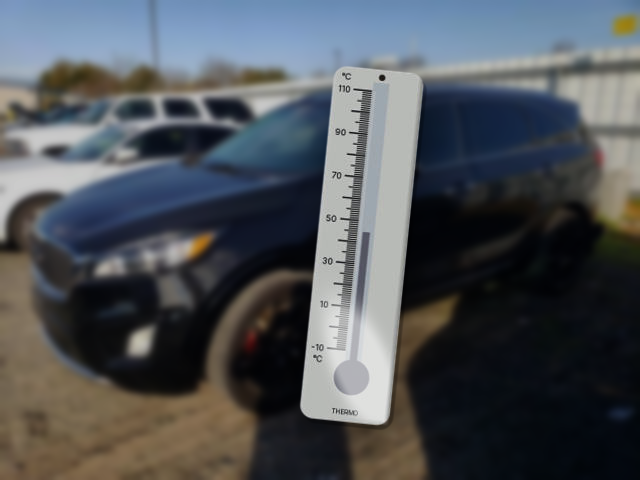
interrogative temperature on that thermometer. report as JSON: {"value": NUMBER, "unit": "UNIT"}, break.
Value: {"value": 45, "unit": "°C"}
